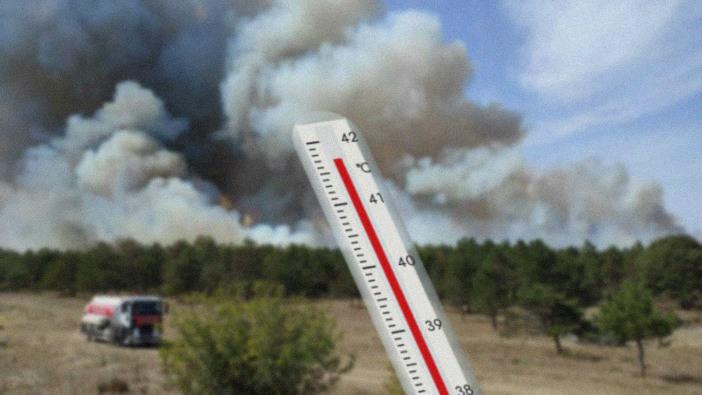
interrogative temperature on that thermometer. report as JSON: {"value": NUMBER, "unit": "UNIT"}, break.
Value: {"value": 41.7, "unit": "°C"}
